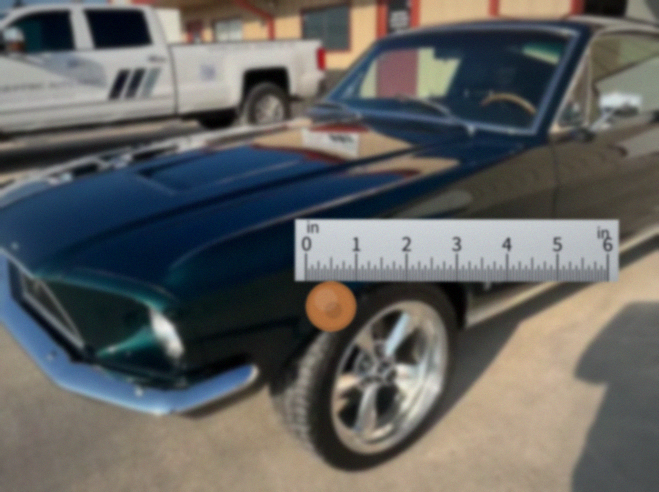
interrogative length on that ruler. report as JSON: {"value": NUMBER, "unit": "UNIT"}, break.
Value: {"value": 1, "unit": "in"}
